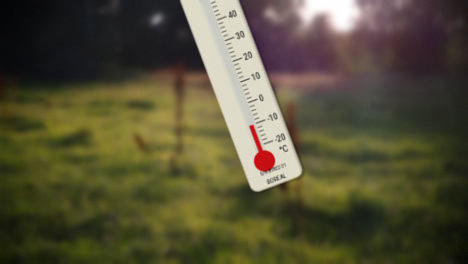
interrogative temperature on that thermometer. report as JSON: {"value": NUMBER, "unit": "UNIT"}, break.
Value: {"value": -10, "unit": "°C"}
